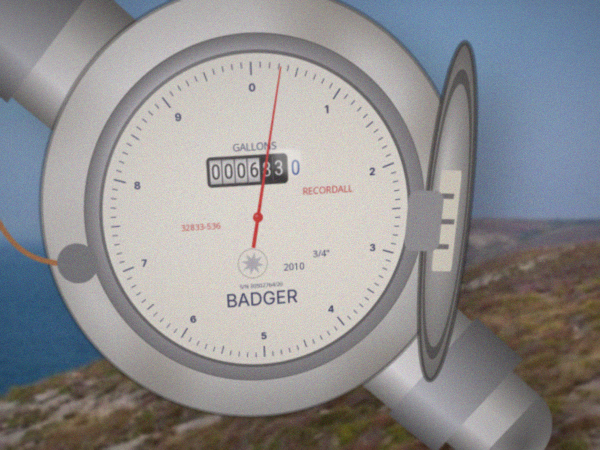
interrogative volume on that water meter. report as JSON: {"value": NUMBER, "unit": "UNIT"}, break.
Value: {"value": 6830.3, "unit": "gal"}
